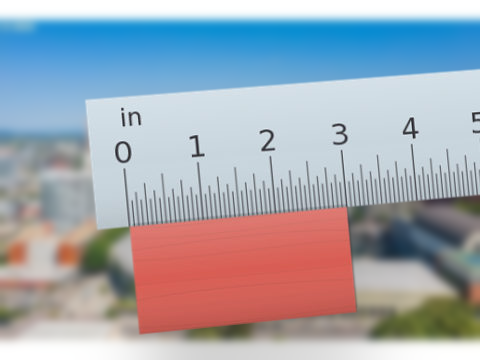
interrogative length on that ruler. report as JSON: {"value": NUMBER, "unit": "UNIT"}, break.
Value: {"value": 3, "unit": "in"}
